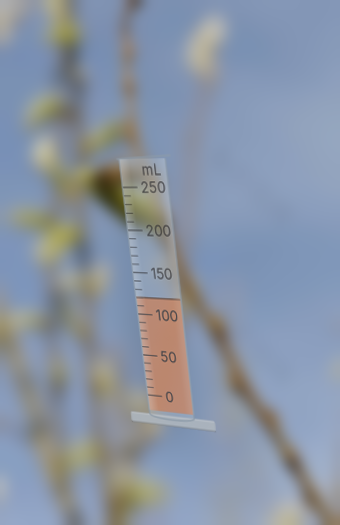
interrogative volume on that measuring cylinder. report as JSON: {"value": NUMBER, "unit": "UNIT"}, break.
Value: {"value": 120, "unit": "mL"}
